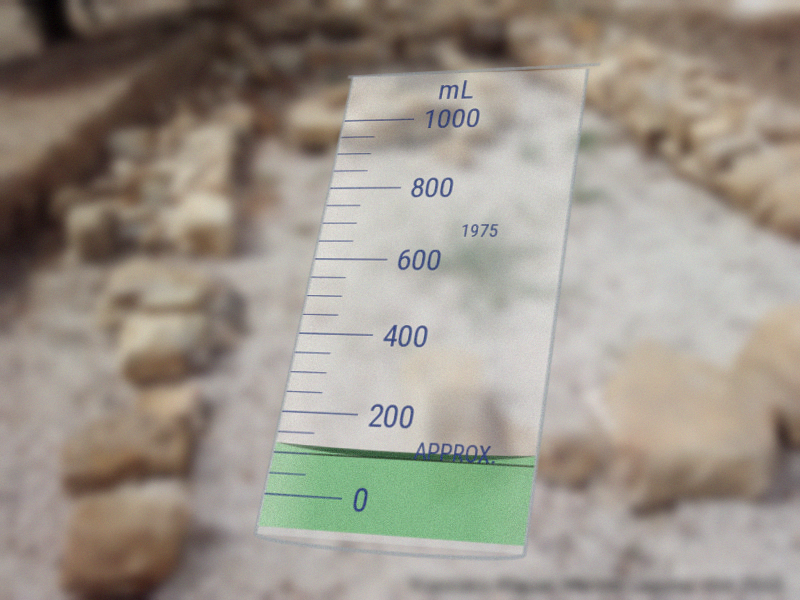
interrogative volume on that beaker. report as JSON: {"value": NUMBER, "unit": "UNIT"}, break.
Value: {"value": 100, "unit": "mL"}
